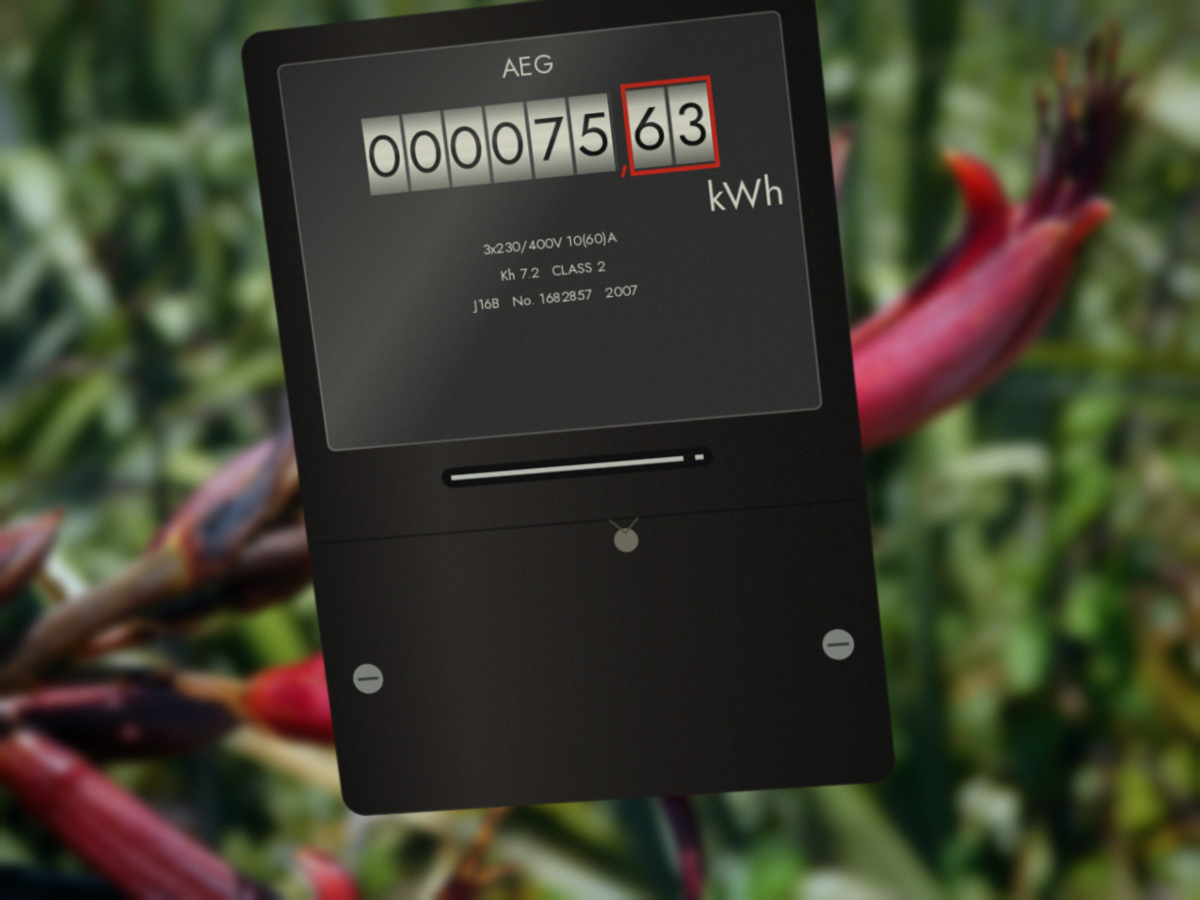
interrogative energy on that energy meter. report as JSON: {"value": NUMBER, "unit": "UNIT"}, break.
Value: {"value": 75.63, "unit": "kWh"}
